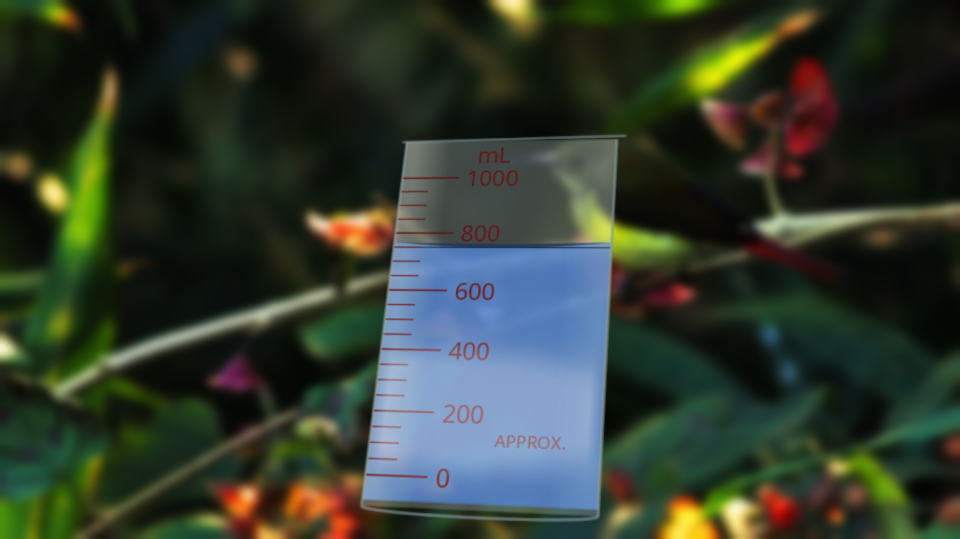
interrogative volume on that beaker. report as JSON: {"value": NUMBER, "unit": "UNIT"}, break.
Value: {"value": 750, "unit": "mL"}
